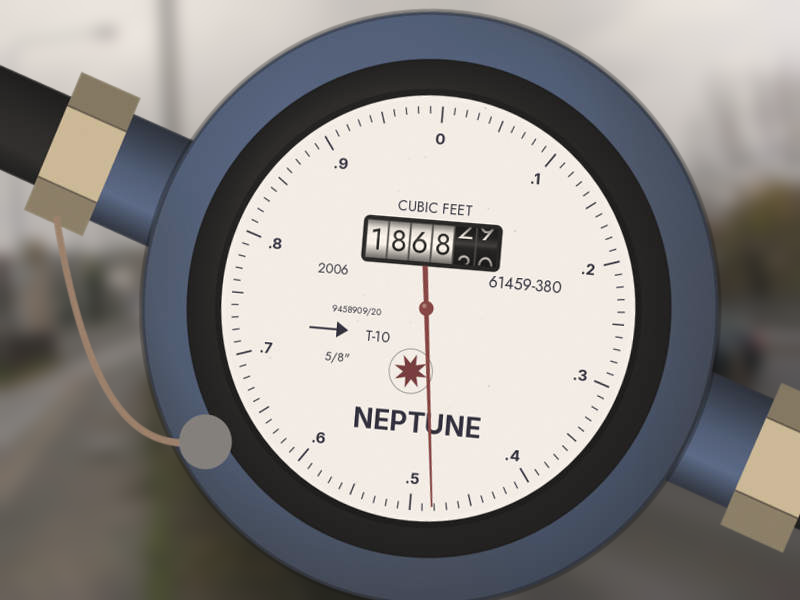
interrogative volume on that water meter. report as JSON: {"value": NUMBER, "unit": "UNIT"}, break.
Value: {"value": 186829.48, "unit": "ft³"}
